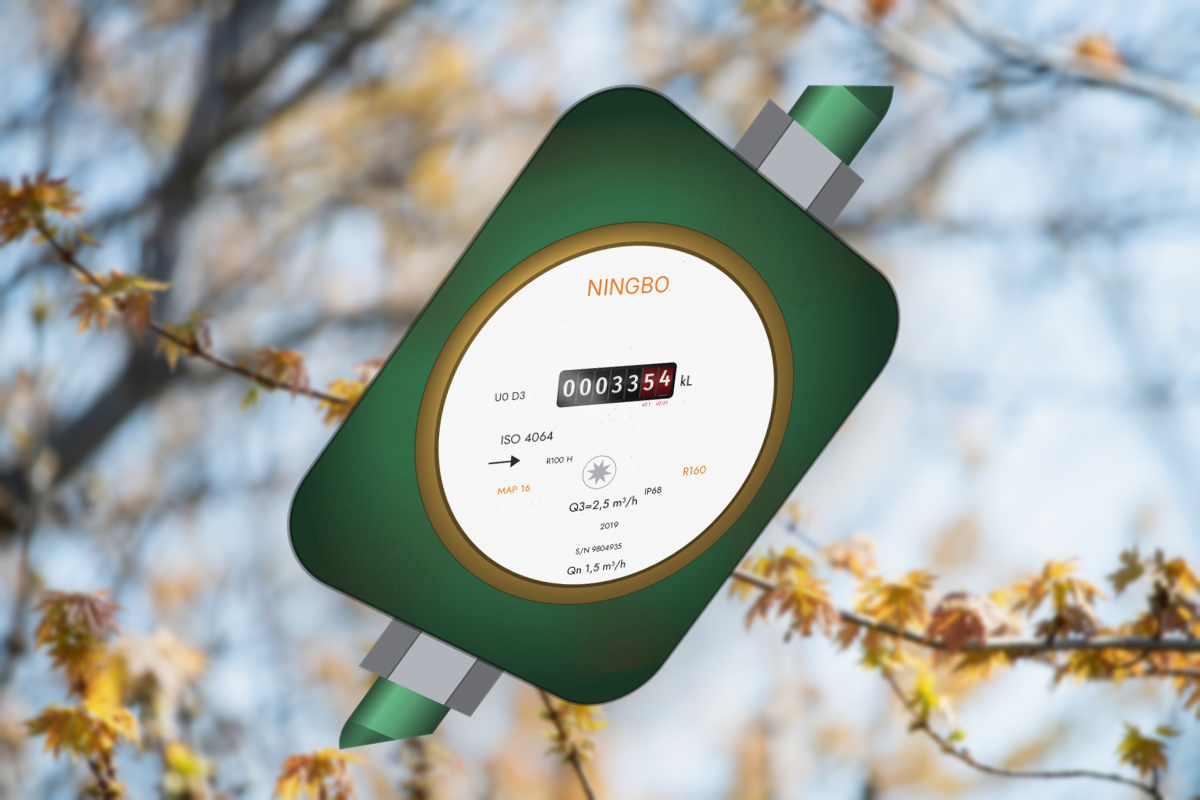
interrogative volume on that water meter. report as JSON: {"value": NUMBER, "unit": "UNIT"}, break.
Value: {"value": 33.54, "unit": "kL"}
